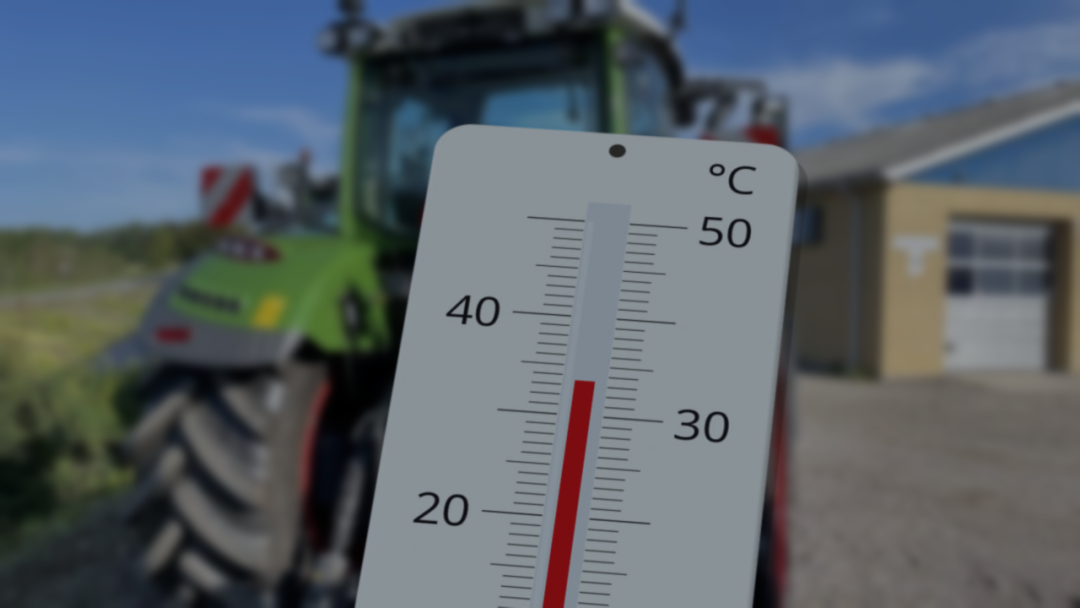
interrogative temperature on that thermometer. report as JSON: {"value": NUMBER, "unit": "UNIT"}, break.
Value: {"value": 33.5, "unit": "°C"}
